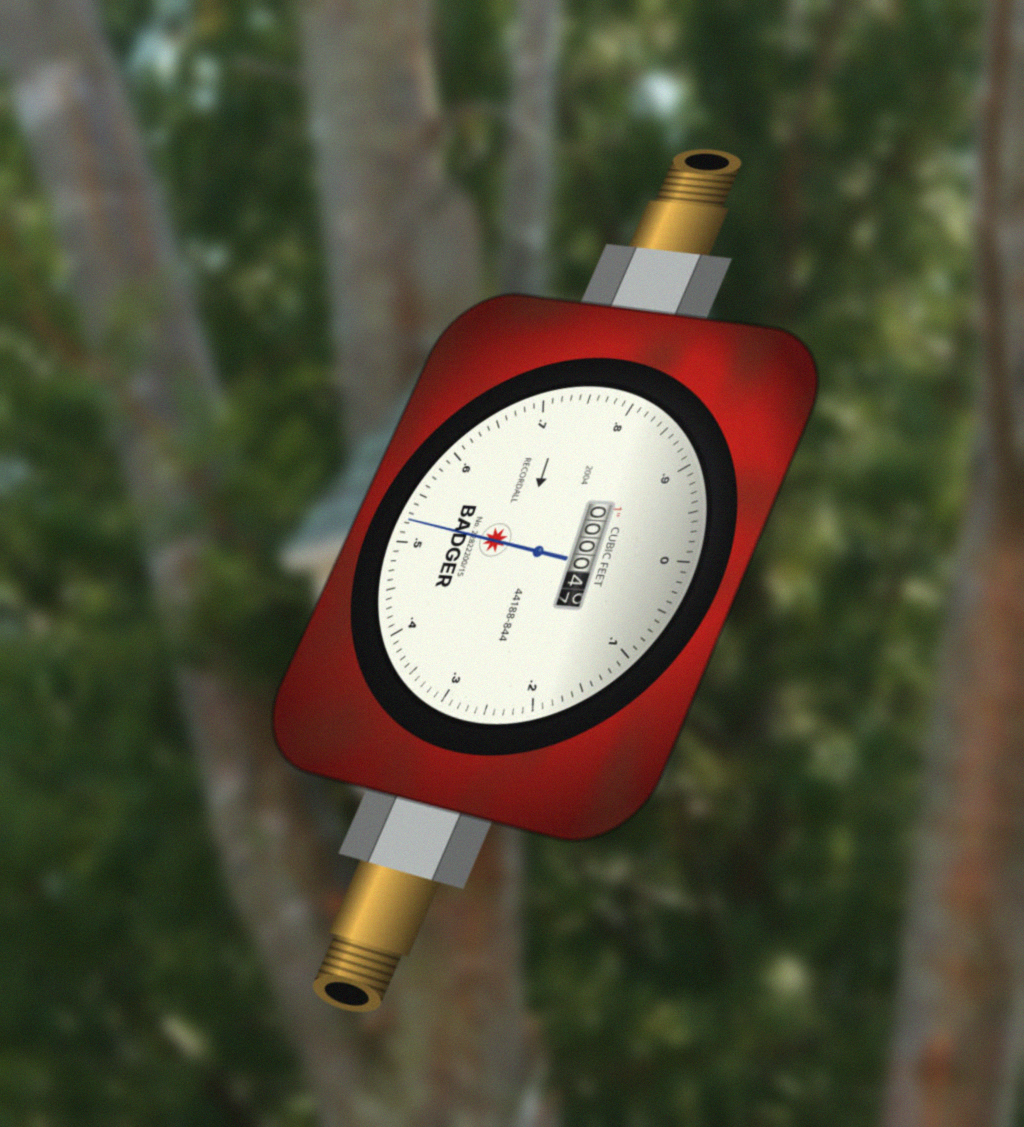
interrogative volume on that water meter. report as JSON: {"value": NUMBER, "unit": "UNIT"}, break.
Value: {"value": 46.52, "unit": "ft³"}
